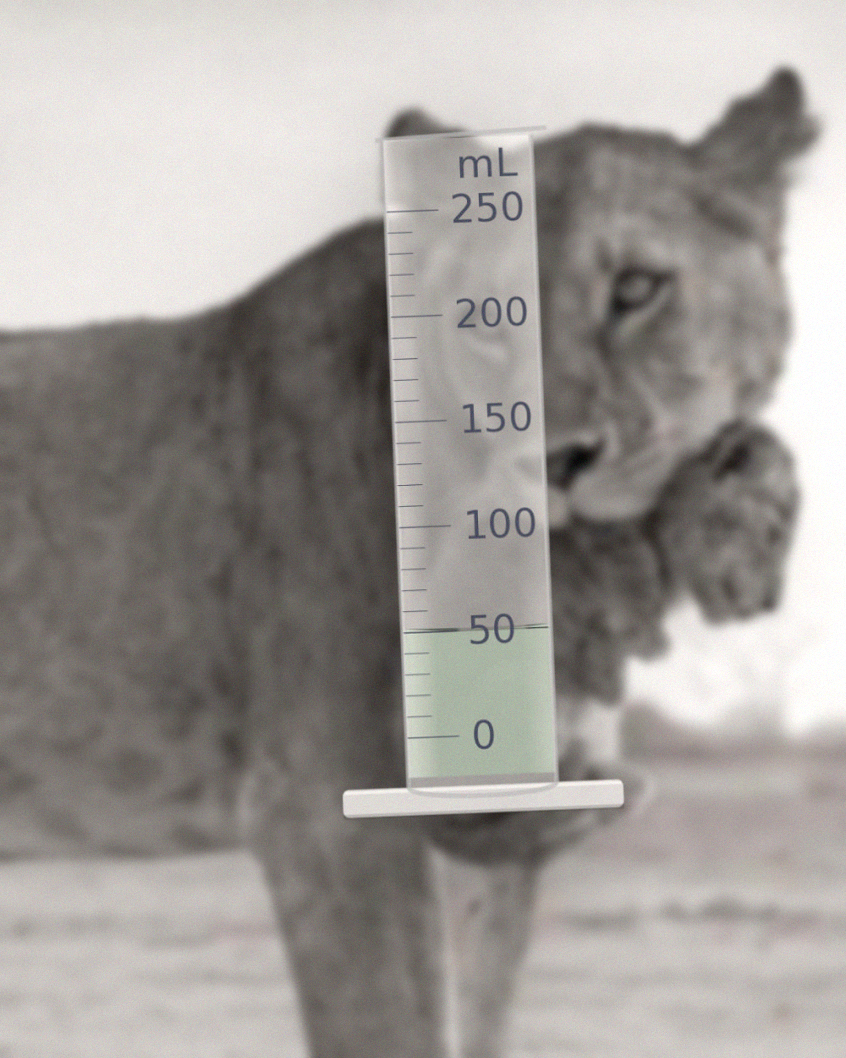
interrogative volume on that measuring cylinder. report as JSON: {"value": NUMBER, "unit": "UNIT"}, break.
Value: {"value": 50, "unit": "mL"}
